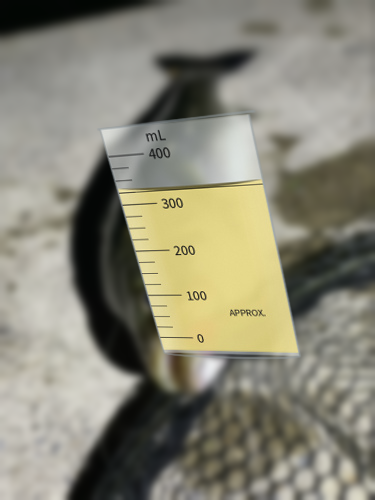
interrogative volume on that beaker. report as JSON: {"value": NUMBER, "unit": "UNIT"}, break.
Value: {"value": 325, "unit": "mL"}
